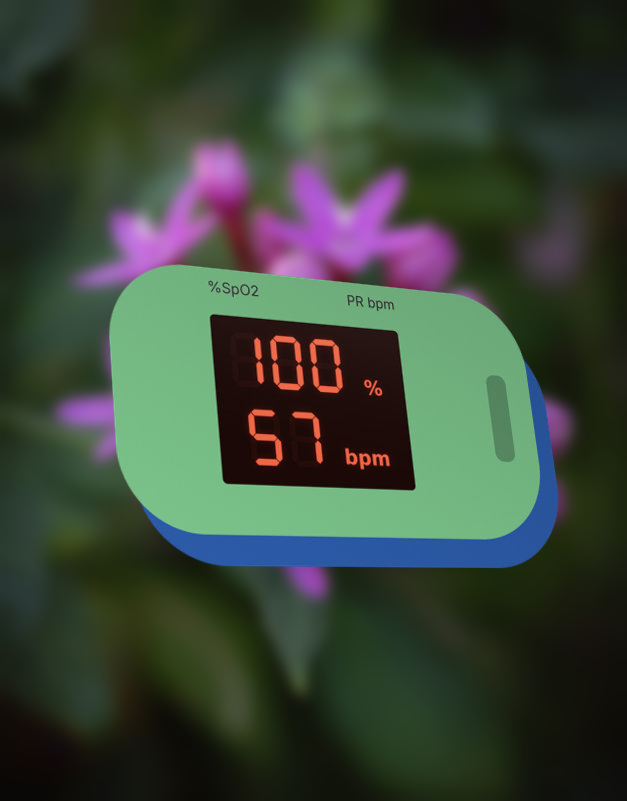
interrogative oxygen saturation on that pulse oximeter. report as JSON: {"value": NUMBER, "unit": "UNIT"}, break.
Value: {"value": 100, "unit": "%"}
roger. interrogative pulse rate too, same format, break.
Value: {"value": 57, "unit": "bpm"}
